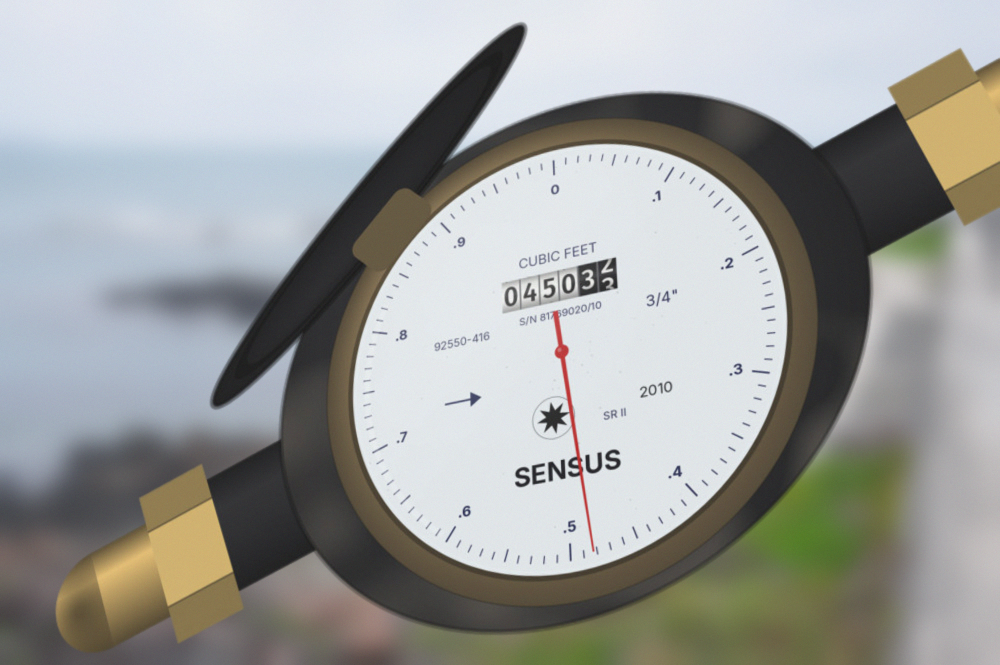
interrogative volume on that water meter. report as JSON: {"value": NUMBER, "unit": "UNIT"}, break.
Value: {"value": 45032.48, "unit": "ft³"}
